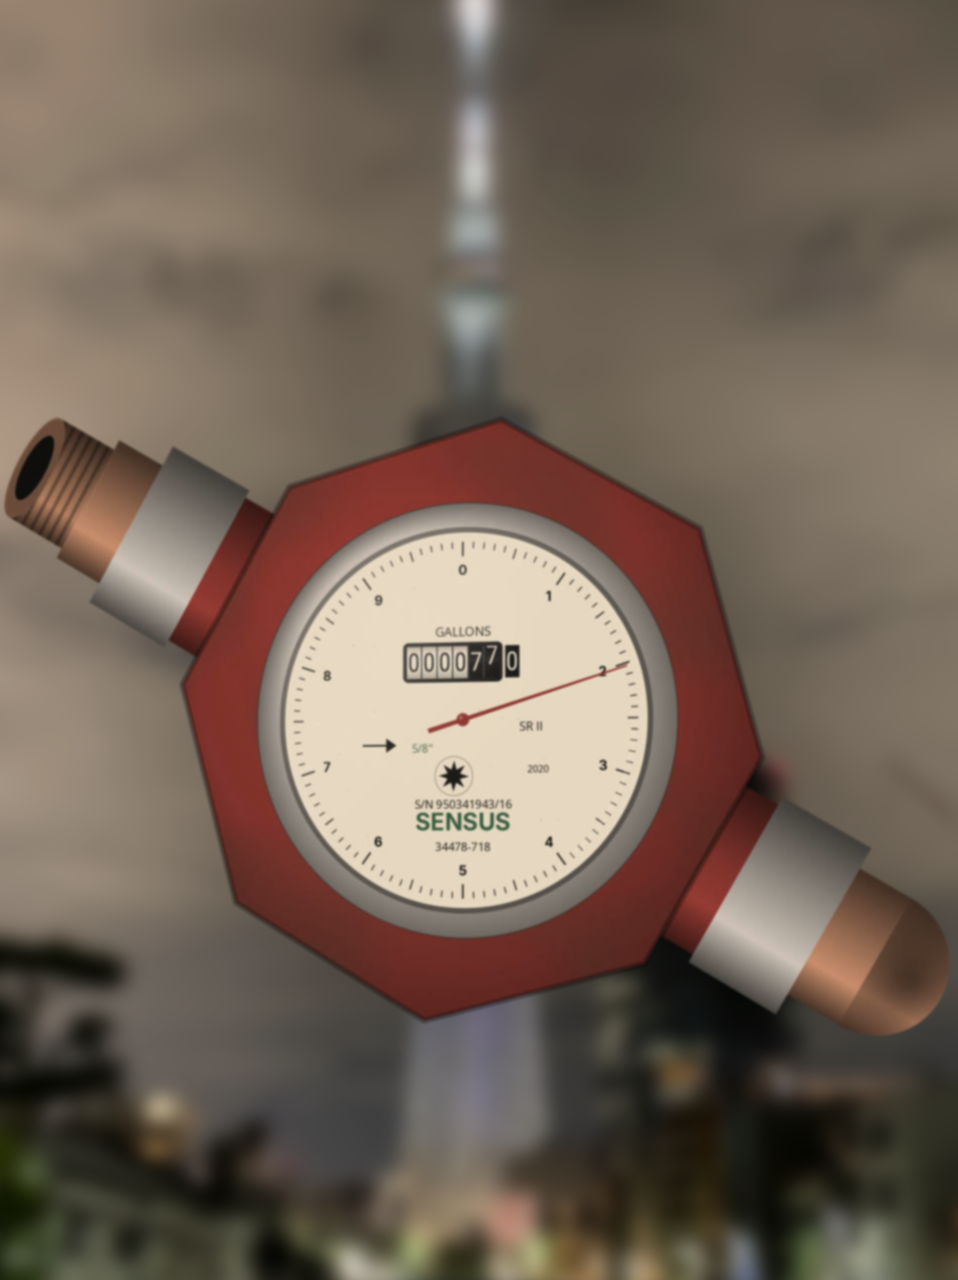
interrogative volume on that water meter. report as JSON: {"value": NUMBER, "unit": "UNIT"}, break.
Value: {"value": 772.0, "unit": "gal"}
